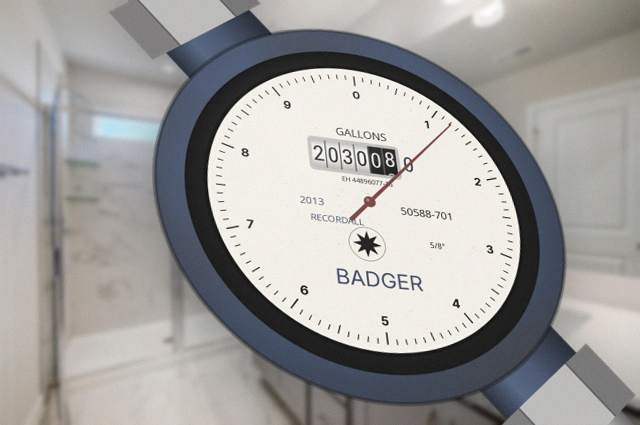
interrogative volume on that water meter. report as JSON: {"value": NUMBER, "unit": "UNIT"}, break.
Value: {"value": 2030081.2, "unit": "gal"}
